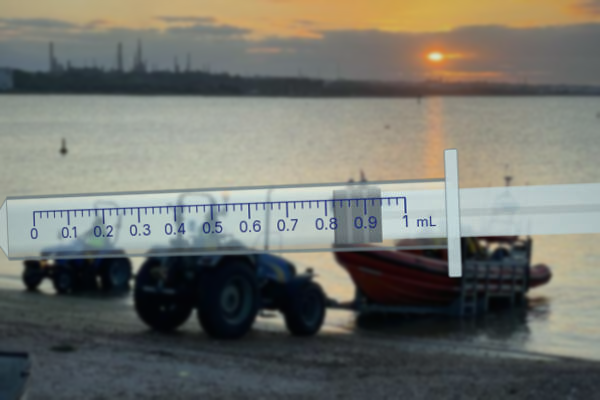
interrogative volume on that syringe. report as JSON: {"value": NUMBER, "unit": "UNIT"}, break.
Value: {"value": 0.82, "unit": "mL"}
